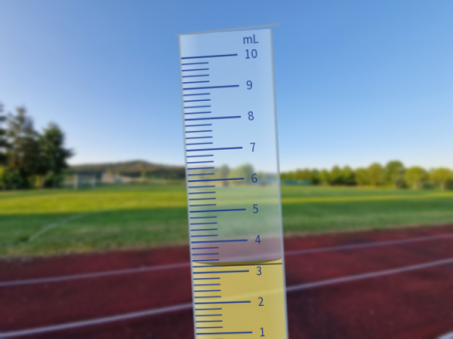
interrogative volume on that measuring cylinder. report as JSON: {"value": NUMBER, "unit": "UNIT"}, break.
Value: {"value": 3.2, "unit": "mL"}
